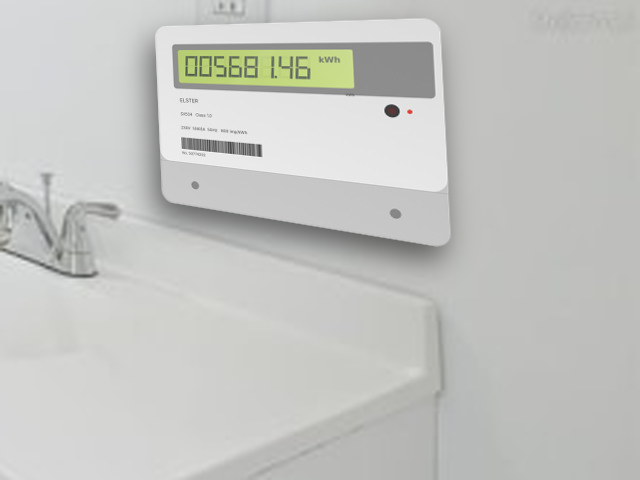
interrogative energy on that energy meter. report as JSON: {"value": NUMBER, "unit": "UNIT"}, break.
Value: {"value": 5681.46, "unit": "kWh"}
